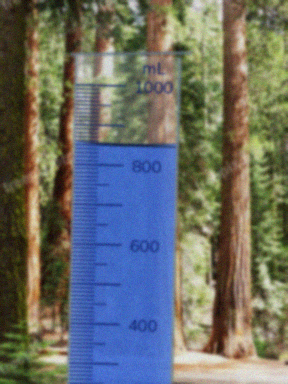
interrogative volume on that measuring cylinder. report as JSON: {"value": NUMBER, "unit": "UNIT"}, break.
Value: {"value": 850, "unit": "mL"}
